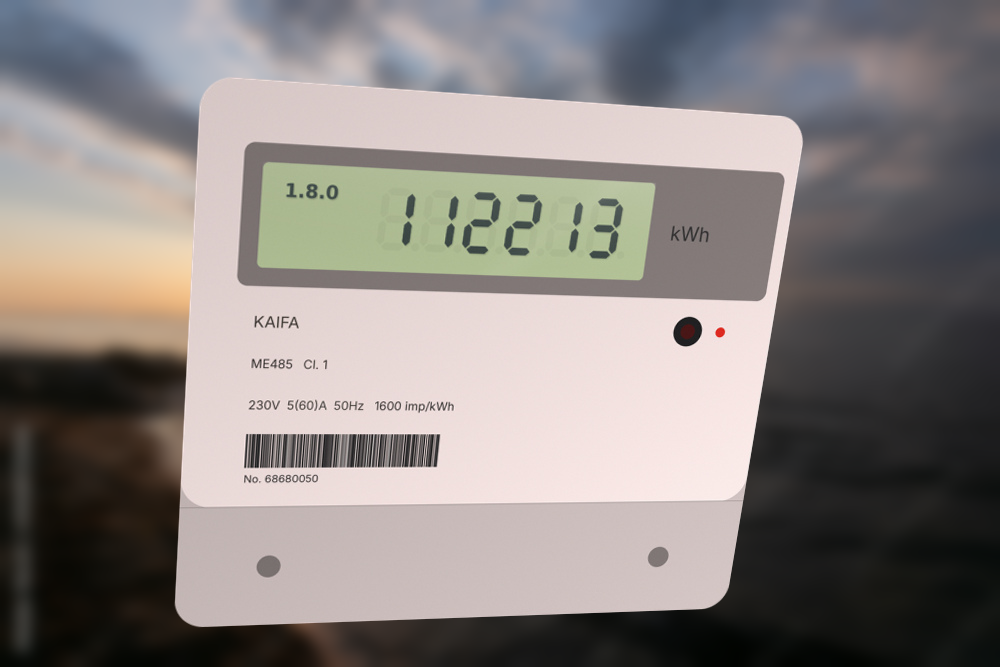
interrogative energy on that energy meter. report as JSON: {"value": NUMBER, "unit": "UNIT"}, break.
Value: {"value": 112213, "unit": "kWh"}
